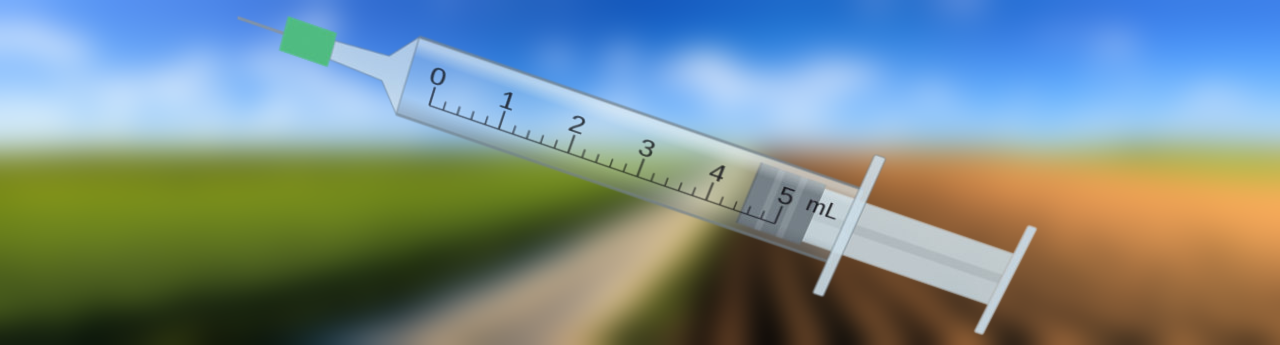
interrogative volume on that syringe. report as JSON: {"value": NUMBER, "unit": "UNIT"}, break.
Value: {"value": 4.5, "unit": "mL"}
